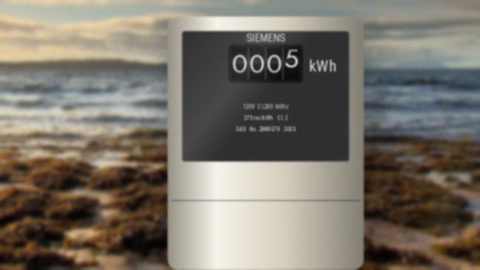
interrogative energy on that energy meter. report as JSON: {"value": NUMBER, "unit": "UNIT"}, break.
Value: {"value": 5, "unit": "kWh"}
